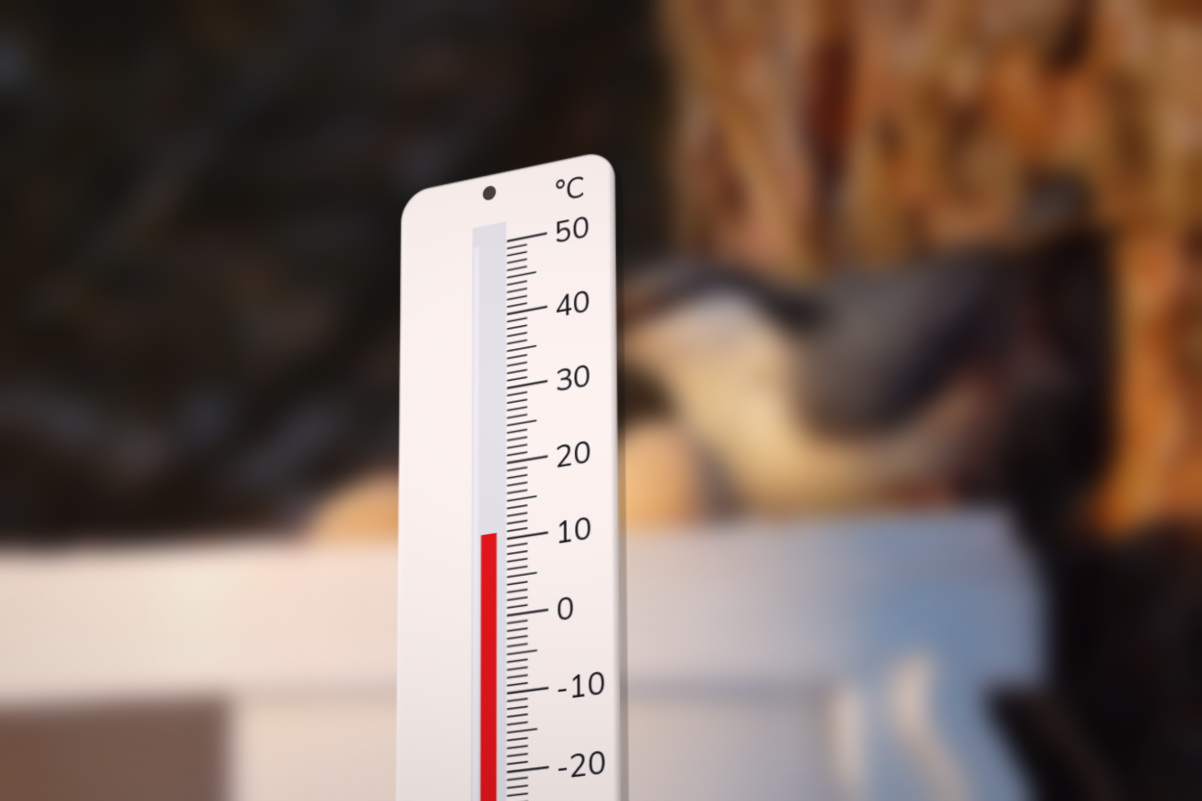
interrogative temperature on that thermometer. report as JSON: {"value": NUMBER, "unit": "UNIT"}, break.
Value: {"value": 11, "unit": "°C"}
